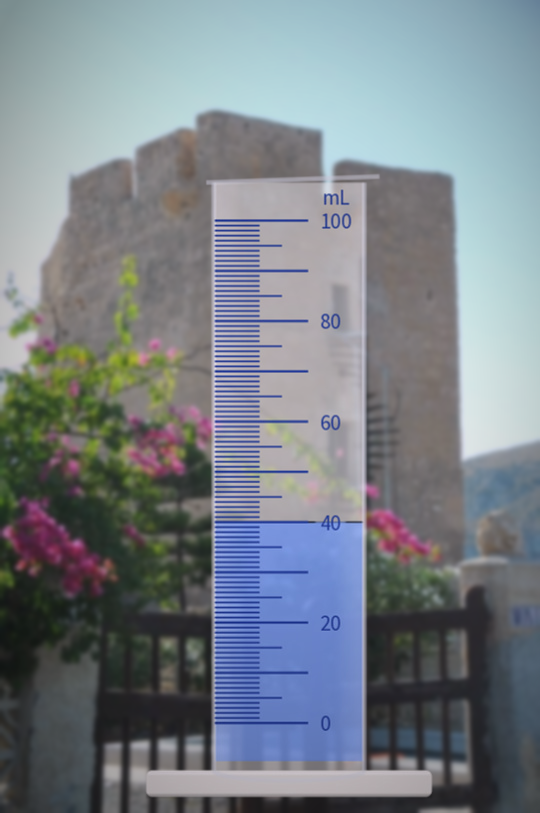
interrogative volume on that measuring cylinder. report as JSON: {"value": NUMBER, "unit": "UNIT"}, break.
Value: {"value": 40, "unit": "mL"}
